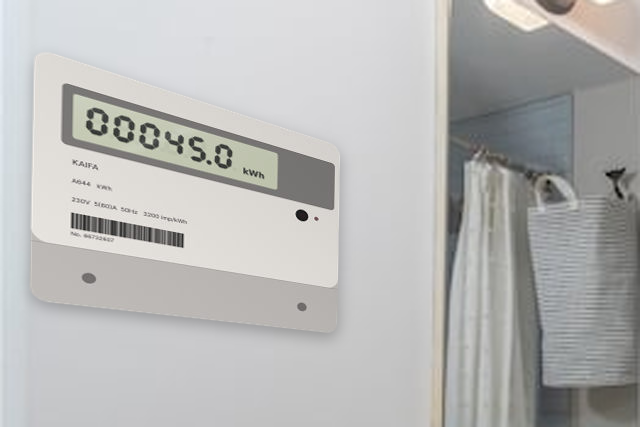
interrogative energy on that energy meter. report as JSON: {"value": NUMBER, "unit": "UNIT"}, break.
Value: {"value": 45.0, "unit": "kWh"}
